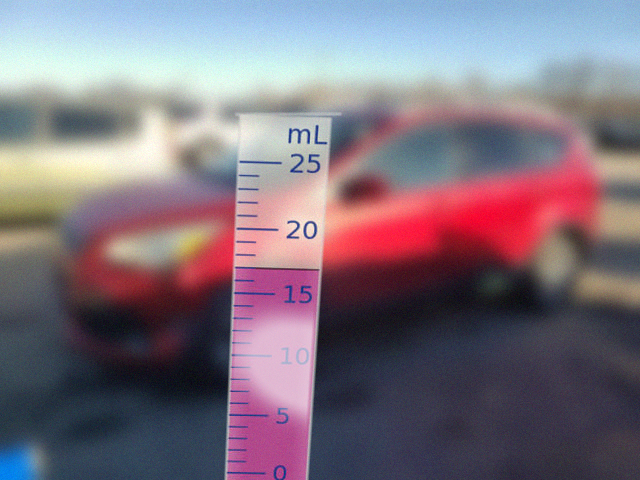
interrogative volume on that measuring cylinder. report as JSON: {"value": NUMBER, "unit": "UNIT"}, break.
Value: {"value": 17, "unit": "mL"}
